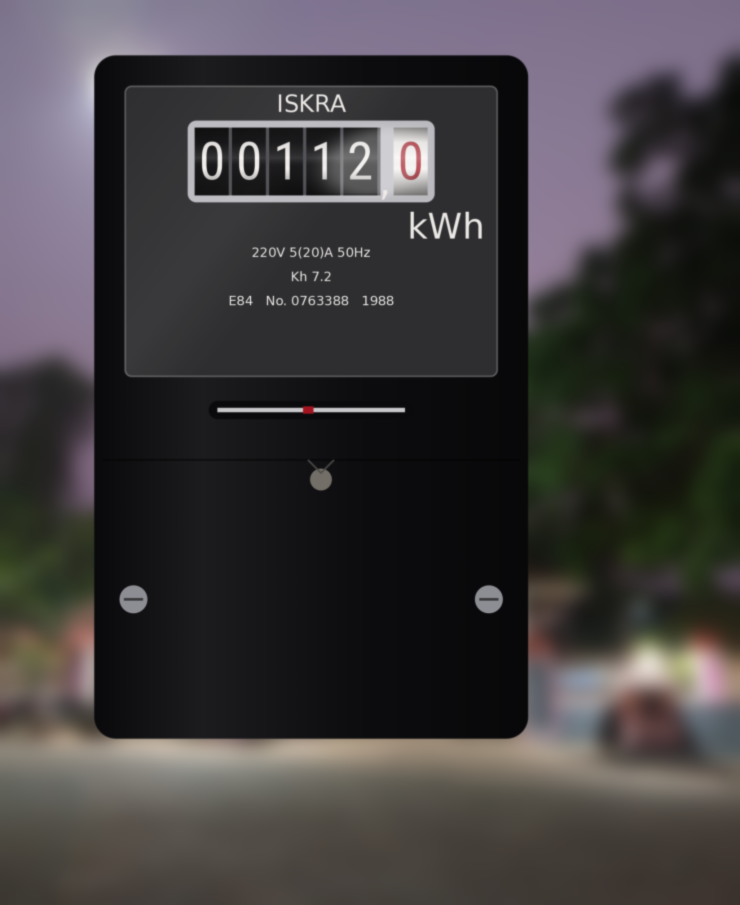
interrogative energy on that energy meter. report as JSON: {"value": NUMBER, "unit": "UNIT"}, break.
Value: {"value": 112.0, "unit": "kWh"}
